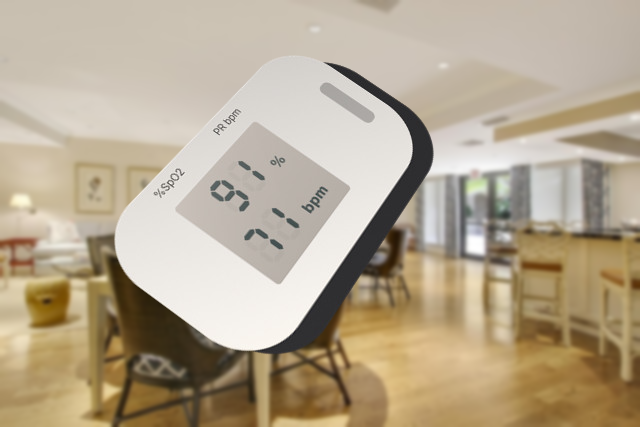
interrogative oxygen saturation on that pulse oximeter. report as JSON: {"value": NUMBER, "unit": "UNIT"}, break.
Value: {"value": 91, "unit": "%"}
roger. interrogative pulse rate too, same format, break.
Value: {"value": 71, "unit": "bpm"}
